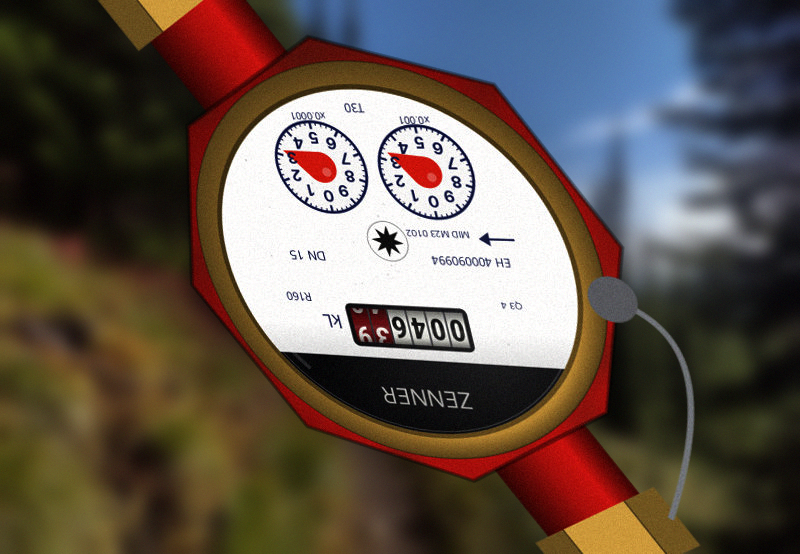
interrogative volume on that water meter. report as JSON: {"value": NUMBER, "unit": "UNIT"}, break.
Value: {"value": 46.3933, "unit": "kL"}
